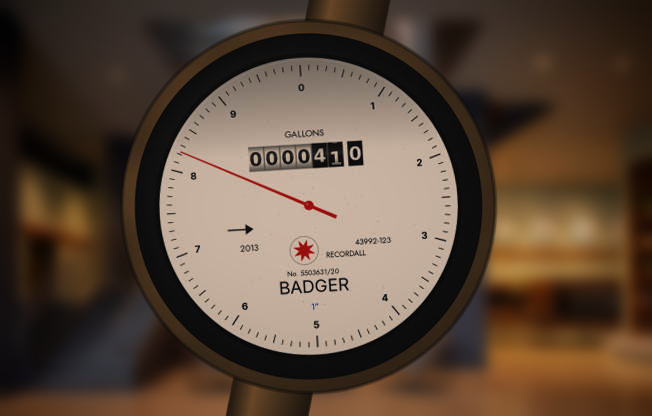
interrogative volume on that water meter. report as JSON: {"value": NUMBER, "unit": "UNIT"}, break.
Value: {"value": 408.2, "unit": "gal"}
